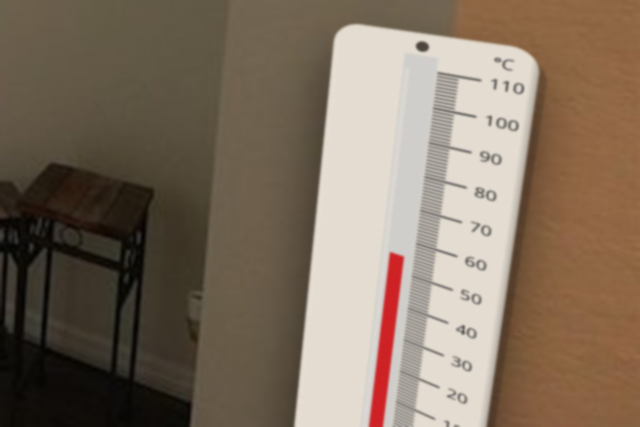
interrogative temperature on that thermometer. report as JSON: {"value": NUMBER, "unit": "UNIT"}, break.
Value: {"value": 55, "unit": "°C"}
